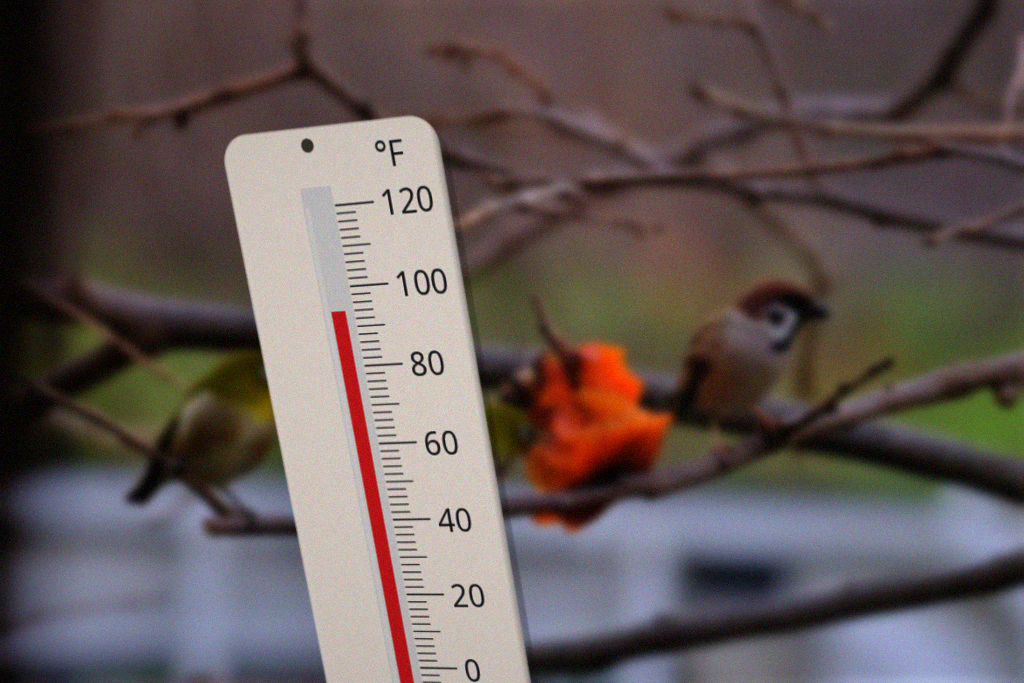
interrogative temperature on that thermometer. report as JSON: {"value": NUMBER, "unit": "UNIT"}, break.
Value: {"value": 94, "unit": "°F"}
